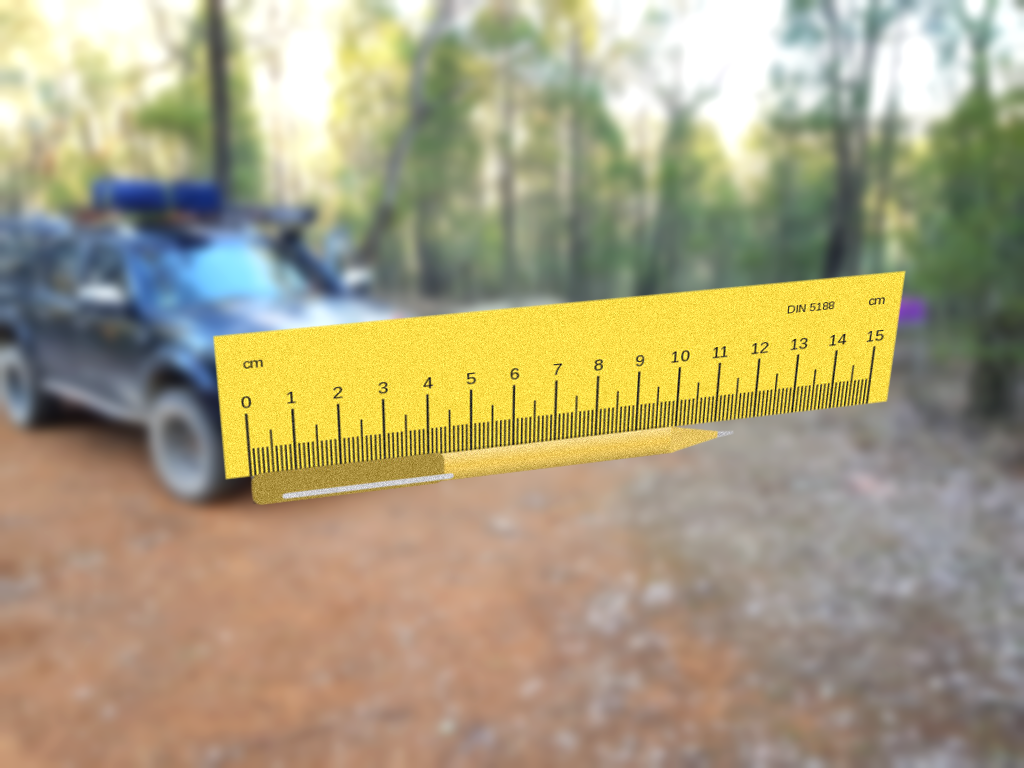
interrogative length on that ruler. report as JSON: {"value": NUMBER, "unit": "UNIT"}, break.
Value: {"value": 11.5, "unit": "cm"}
